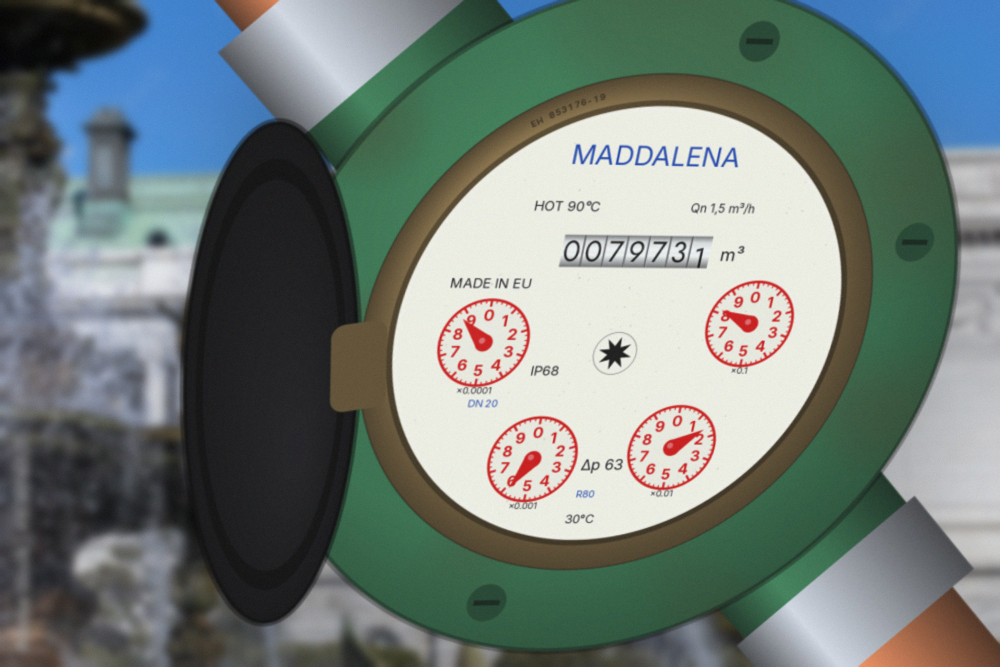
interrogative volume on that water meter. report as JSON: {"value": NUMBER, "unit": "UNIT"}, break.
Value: {"value": 79730.8158, "unit": "m³"}
